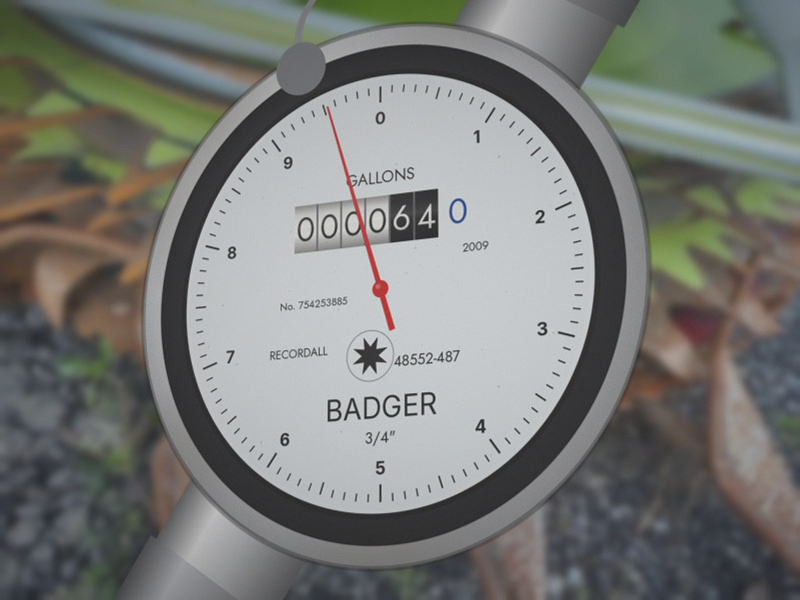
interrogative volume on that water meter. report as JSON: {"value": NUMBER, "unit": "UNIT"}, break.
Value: {"value": 639.5, "unit": "gal"}
